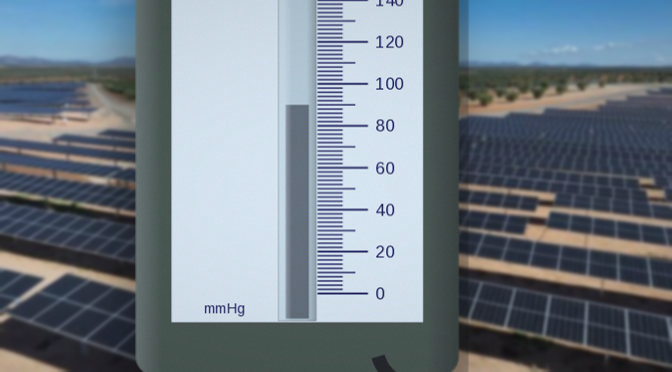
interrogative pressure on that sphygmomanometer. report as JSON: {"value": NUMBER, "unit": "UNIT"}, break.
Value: {"value": 90, "unit": "mmHg"}
